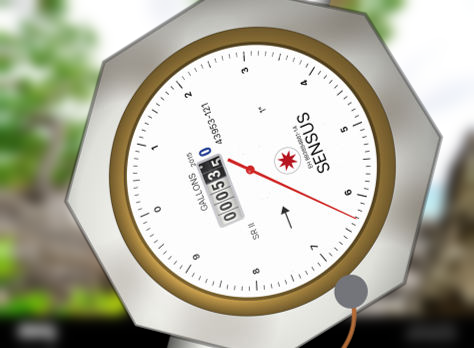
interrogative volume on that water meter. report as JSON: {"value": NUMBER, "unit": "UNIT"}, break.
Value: {"value": 5346.3, "unit": "gal"}
